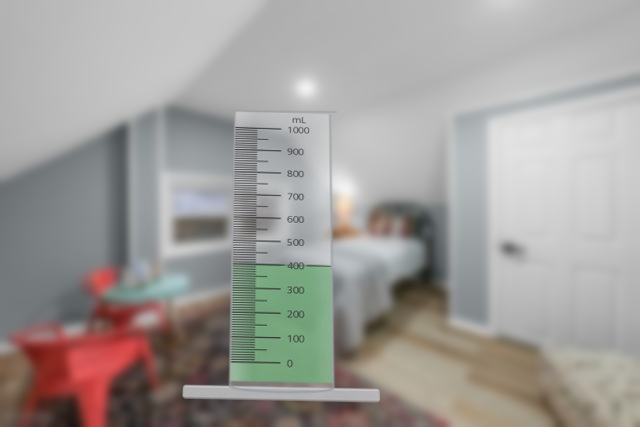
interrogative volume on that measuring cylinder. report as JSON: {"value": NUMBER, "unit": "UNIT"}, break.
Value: {"value": 400, "unit": "mL"}
